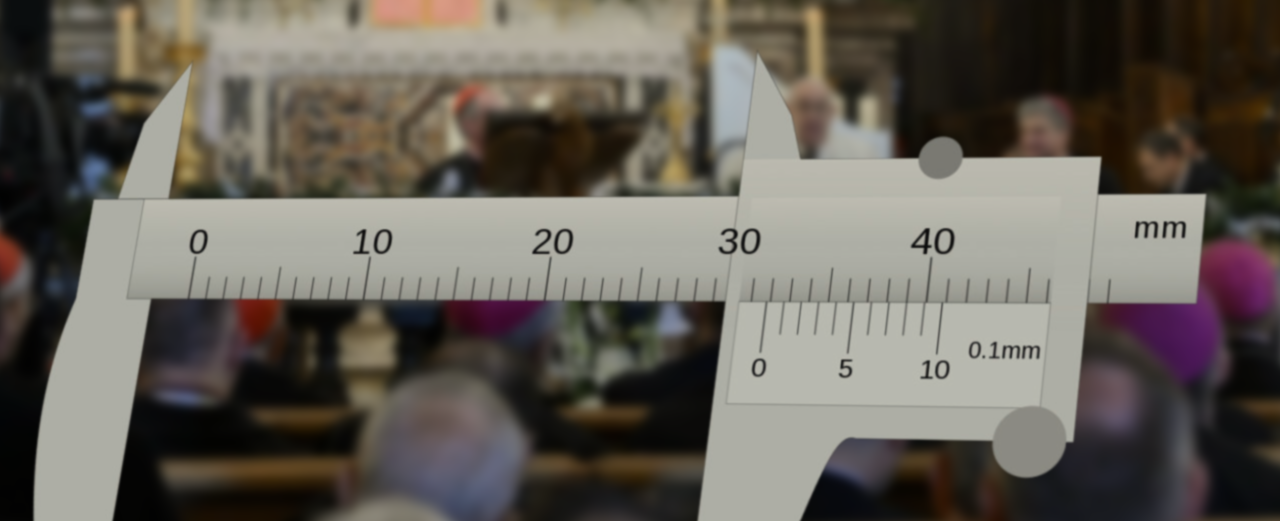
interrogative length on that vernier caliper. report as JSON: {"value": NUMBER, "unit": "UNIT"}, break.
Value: {"value": 31.8, "unit": "mm"}
